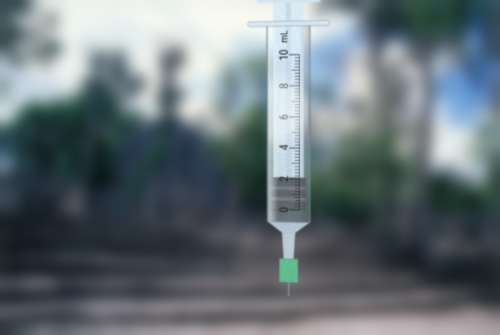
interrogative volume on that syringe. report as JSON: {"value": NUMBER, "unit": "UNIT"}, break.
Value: {"value": 0, "unit": "mL"}
